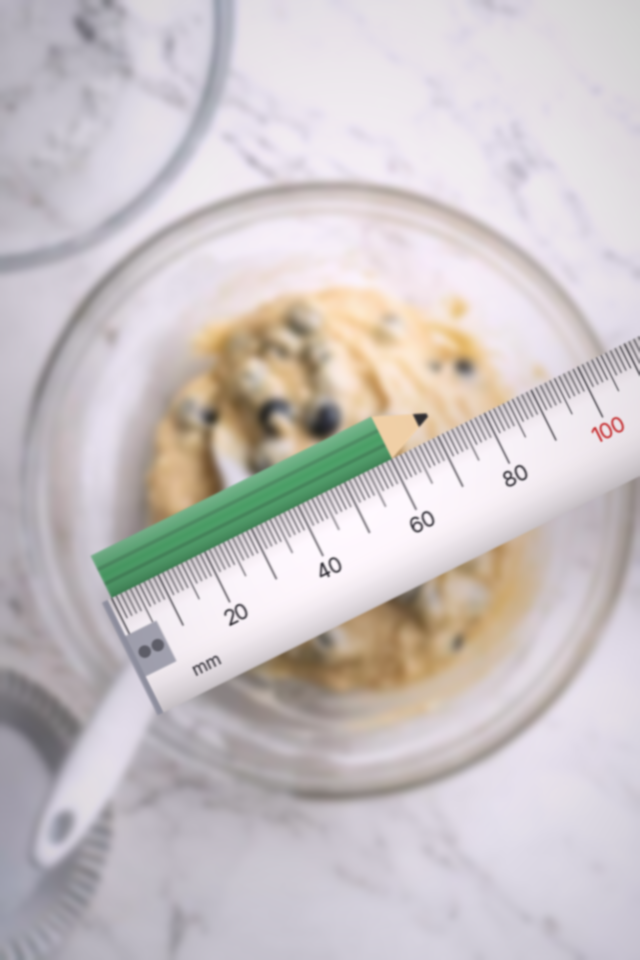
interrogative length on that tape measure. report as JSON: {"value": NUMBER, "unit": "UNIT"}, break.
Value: {"value": 70, "unit": "mm"}
